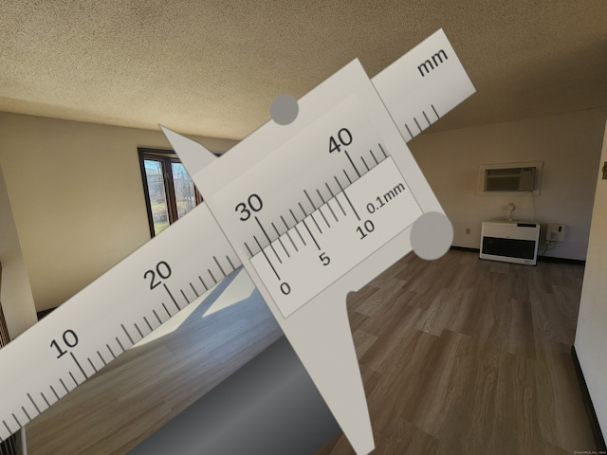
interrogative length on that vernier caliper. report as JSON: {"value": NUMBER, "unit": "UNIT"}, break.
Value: {"value": 29.0, "unit": "mm"}
